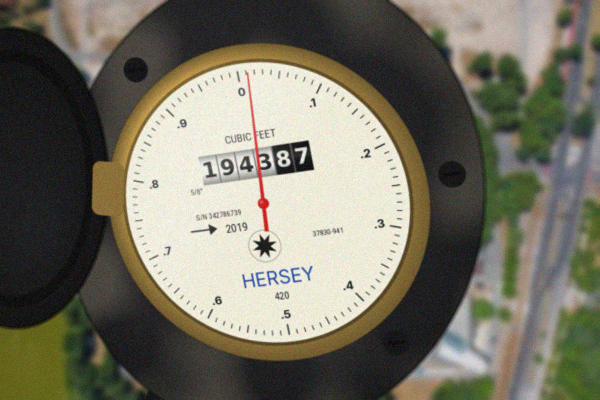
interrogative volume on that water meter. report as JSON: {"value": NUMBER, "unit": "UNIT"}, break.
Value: {"value": 194387.01, "unit": "ft³"}
